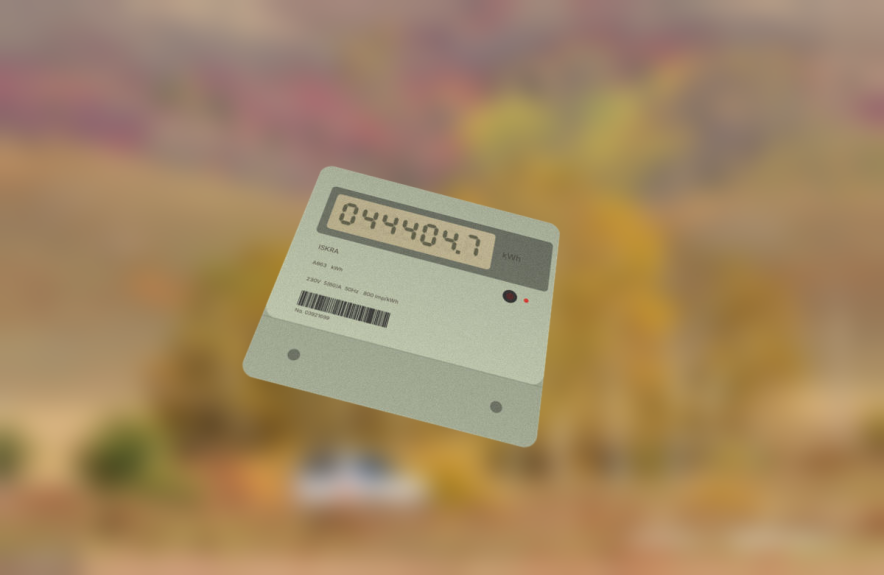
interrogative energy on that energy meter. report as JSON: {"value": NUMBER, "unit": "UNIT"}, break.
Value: {"value": 44404.7, "unit": "kWh"}
